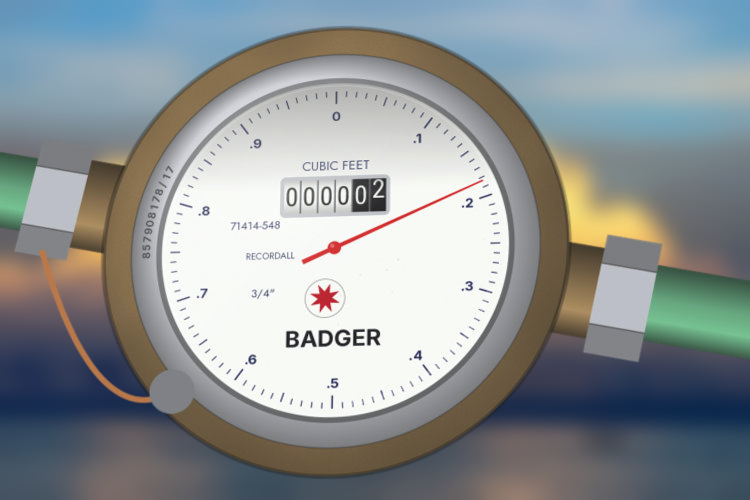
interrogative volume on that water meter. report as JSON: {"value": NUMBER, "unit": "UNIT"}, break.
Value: {"value": 2.18, "unit": "ft³"}
